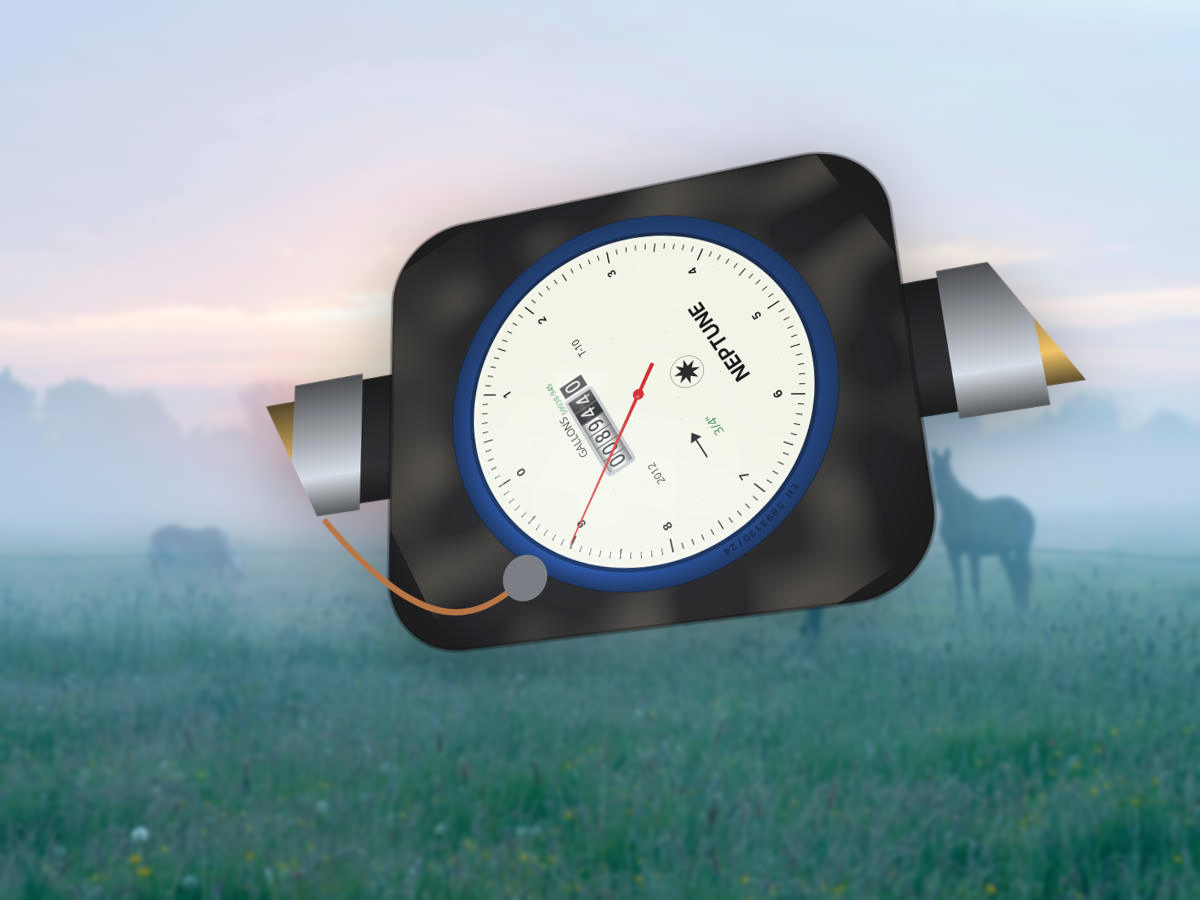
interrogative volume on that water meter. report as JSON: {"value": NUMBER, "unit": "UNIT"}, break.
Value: {"value": 89439.0, "unit": "gal"}
